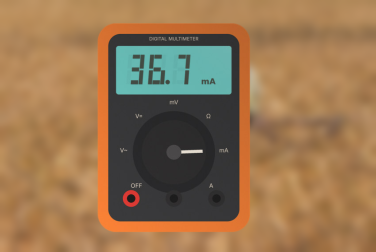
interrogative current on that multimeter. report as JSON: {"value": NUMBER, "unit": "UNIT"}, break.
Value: {"value": 36.7, "unit": "mA"}
